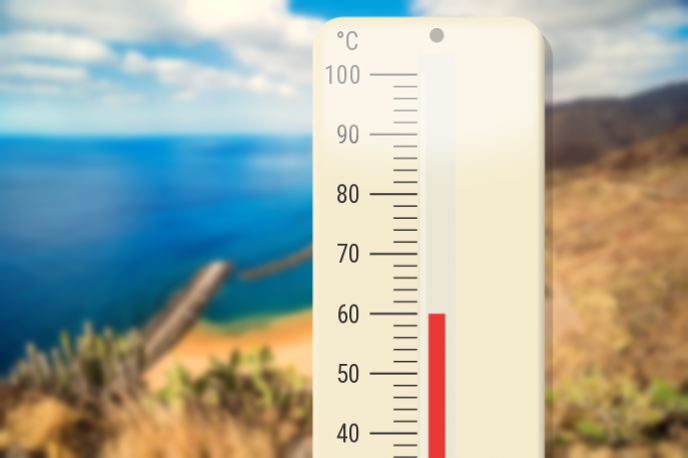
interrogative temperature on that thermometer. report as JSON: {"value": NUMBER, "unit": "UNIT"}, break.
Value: {"value": 60, "unit": "°C"}
